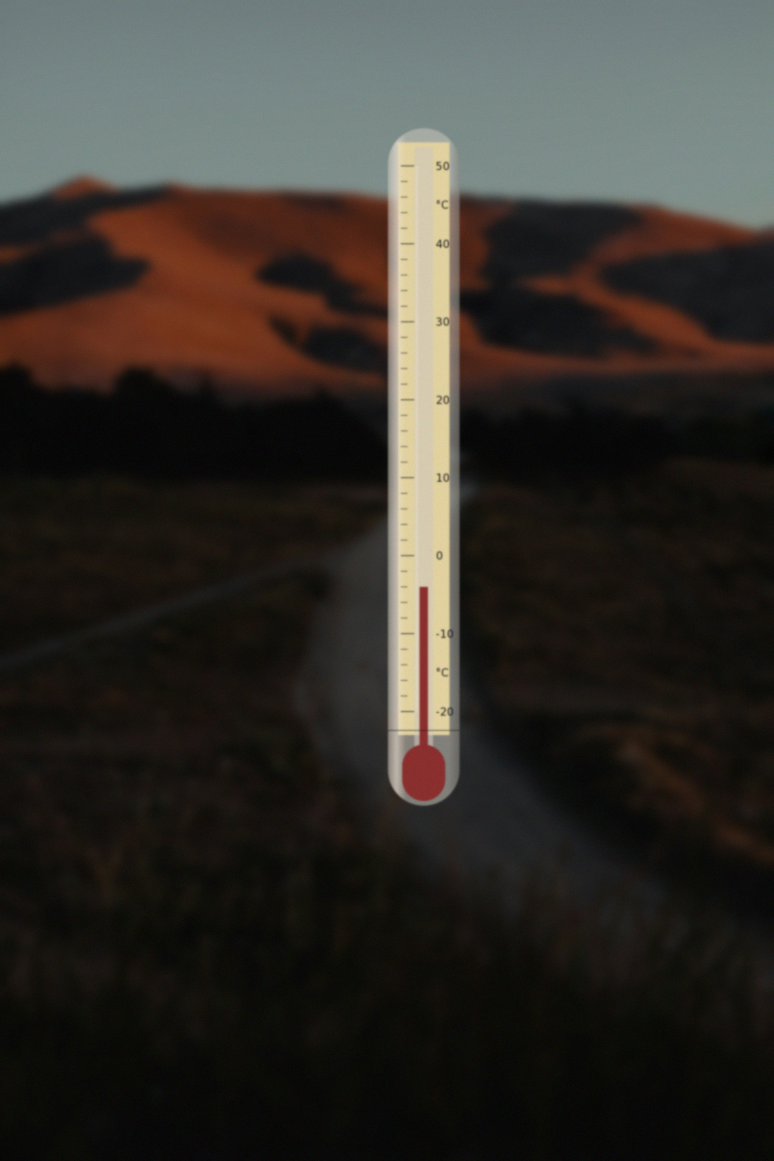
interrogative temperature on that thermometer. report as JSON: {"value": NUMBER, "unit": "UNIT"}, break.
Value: {"value": -4, "unit": "°C"}
